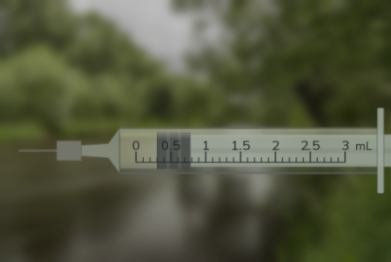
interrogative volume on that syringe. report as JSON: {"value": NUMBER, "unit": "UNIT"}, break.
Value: {"value": 0.3, "unit": "mL"}
